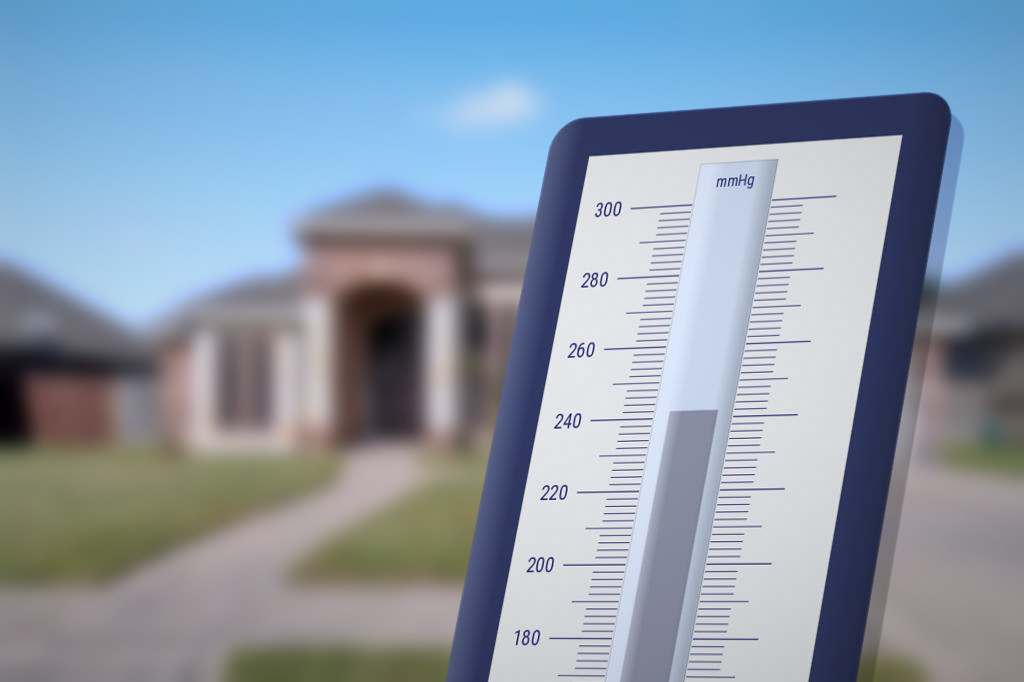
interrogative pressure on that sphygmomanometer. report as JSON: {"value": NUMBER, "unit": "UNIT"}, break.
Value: {"value": 242, "unit": "mmHg"}
